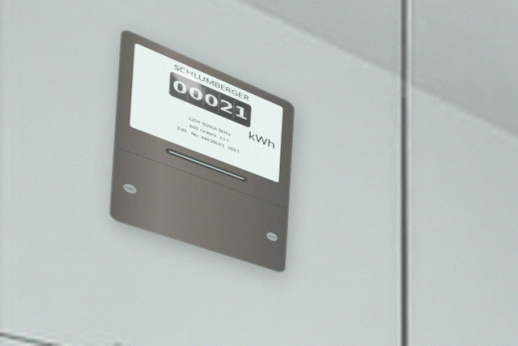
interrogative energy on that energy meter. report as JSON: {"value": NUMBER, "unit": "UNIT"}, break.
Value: {"value": 21, "unit": "kWh"}
